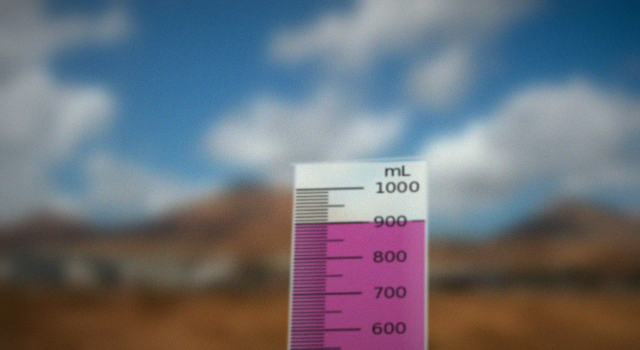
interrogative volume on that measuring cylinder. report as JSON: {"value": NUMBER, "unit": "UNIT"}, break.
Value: {"value": 900, "unit": "mL"}
